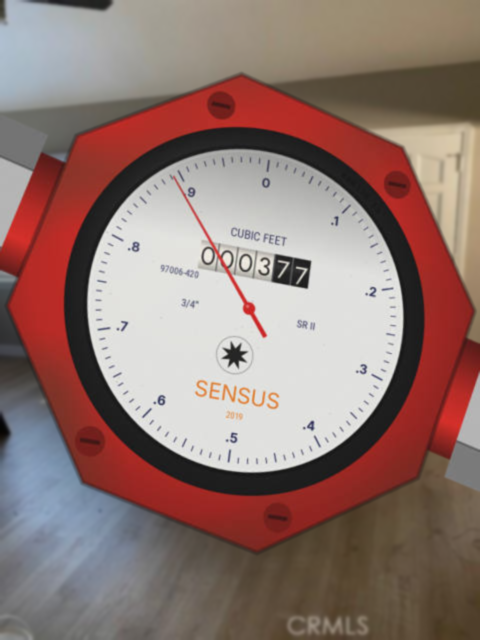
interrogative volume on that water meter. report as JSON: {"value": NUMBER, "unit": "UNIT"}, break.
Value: {"value": 376.89, "unit": "ft³"}
